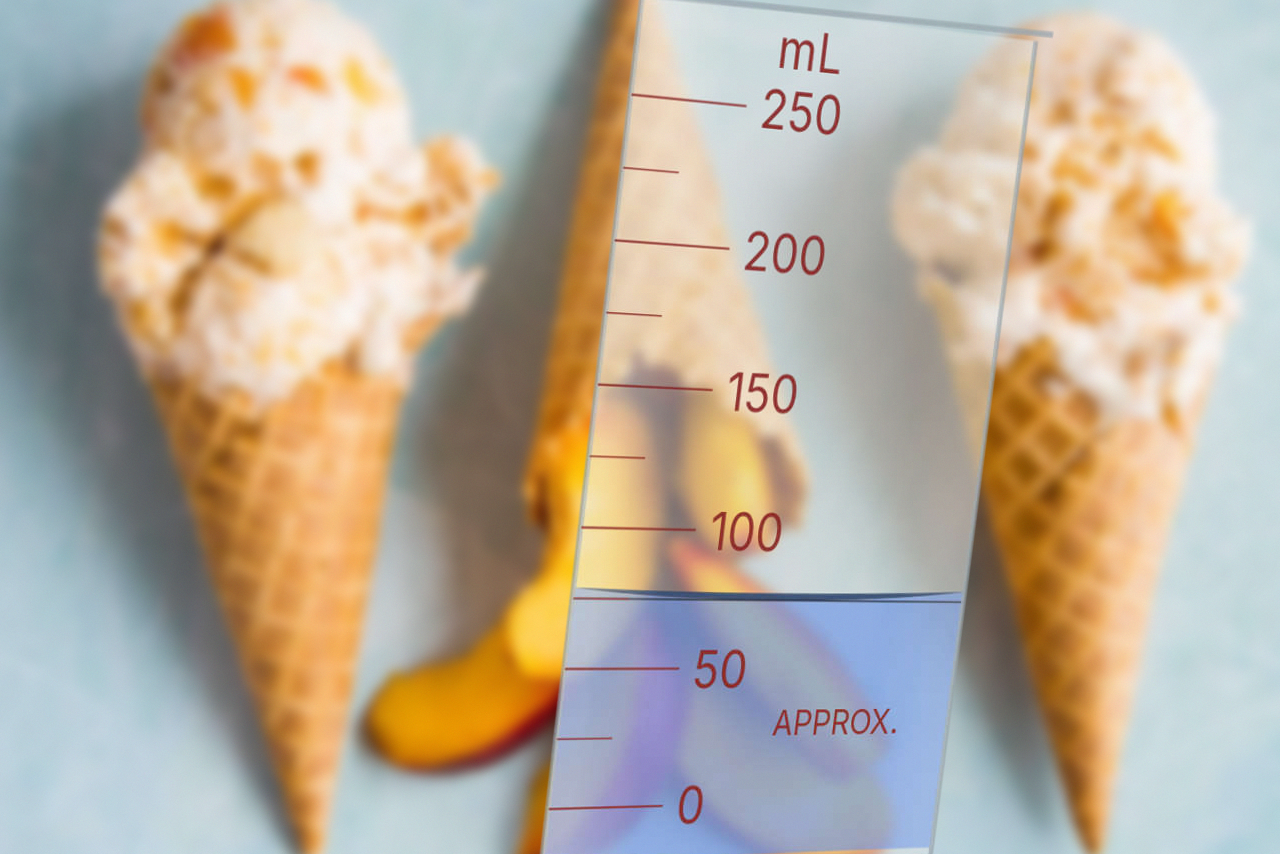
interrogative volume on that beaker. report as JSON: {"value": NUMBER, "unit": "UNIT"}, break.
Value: {"value": 75, "unit": "mL"}
